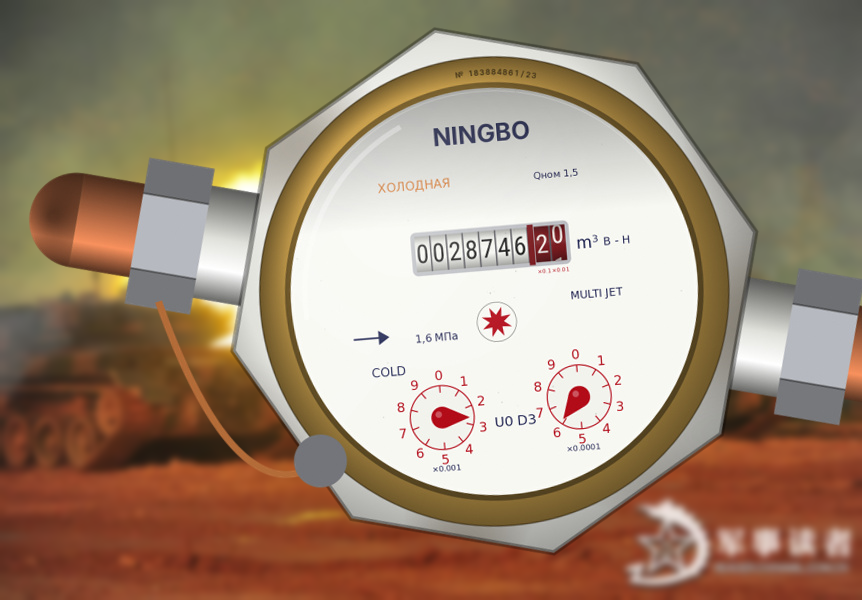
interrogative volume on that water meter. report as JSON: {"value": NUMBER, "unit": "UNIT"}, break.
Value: {"value": 28746.2026, "unit": "m³"}
